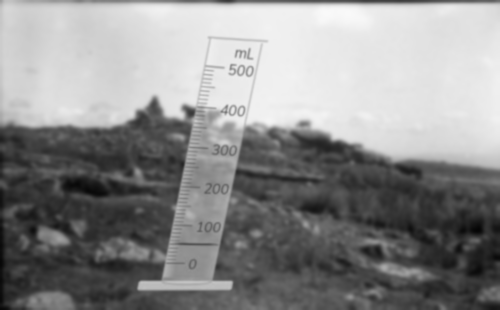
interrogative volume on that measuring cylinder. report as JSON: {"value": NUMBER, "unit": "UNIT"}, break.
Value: {"value": 50, "unit": "mL"}
